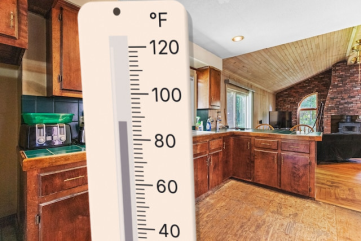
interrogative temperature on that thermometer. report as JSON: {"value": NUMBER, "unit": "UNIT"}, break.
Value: {"value": 88, "unit": "°F"}
